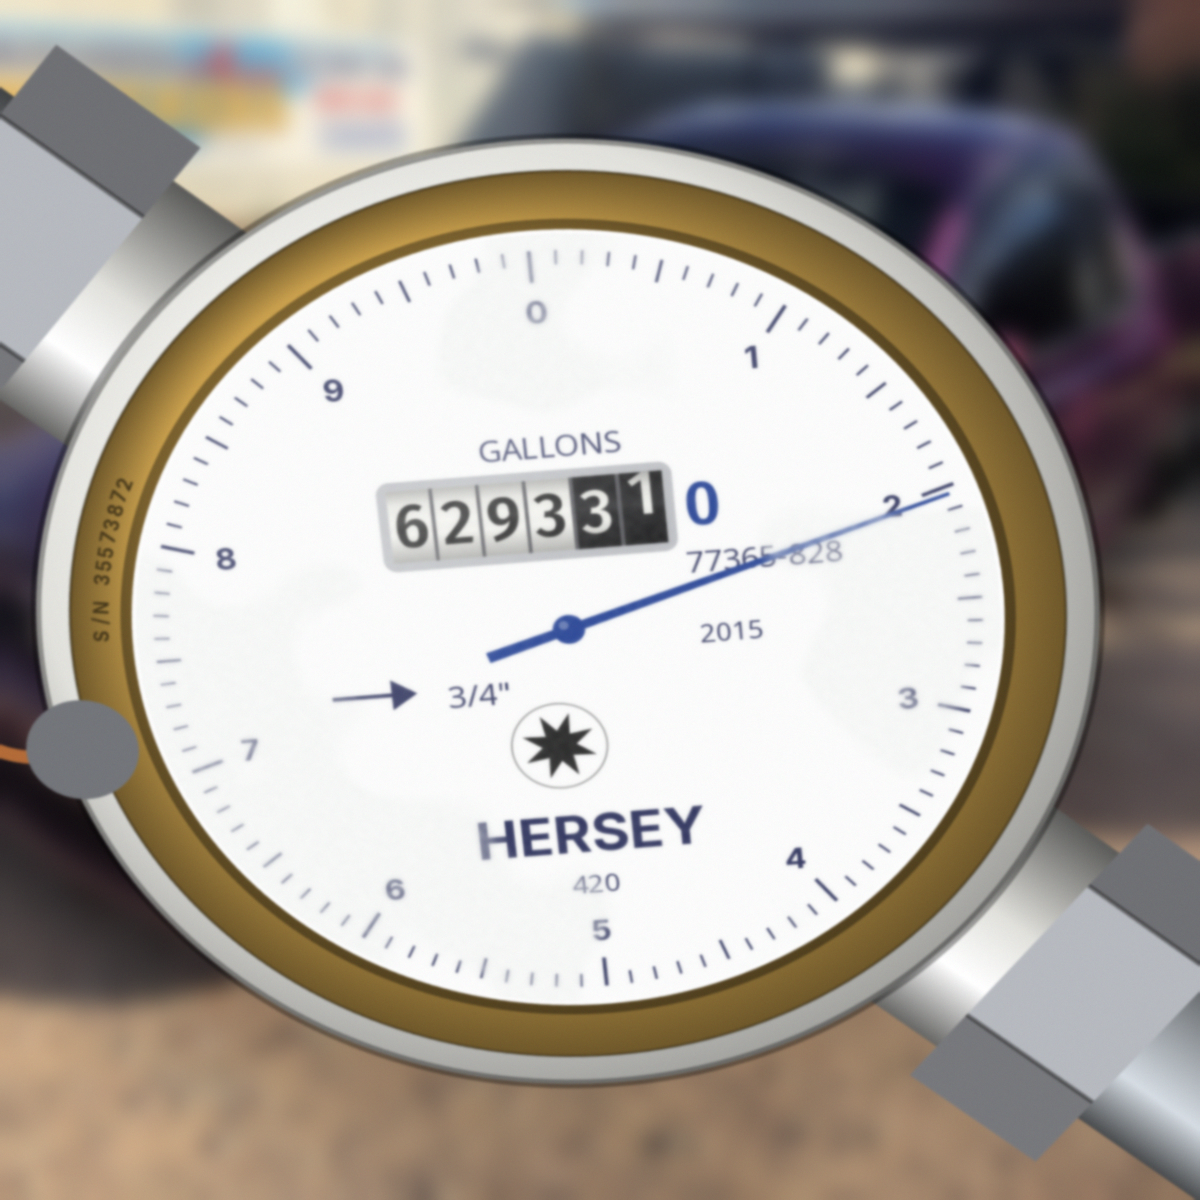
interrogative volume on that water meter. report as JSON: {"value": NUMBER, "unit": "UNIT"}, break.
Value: {"value": 6293312.0, "unit": "gal"}
